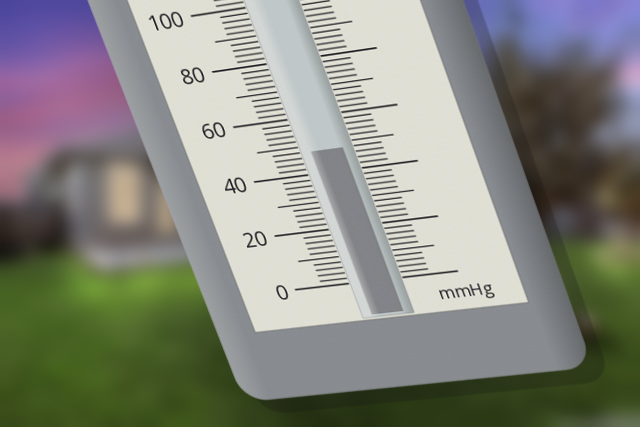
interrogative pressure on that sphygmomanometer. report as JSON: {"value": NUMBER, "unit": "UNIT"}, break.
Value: {"value": 48, "unit": "mmHg"}
